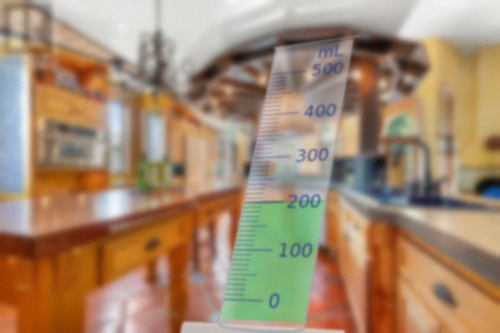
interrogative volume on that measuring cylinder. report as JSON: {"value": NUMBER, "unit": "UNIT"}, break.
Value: {"value": 200, "unit": "mL"}
